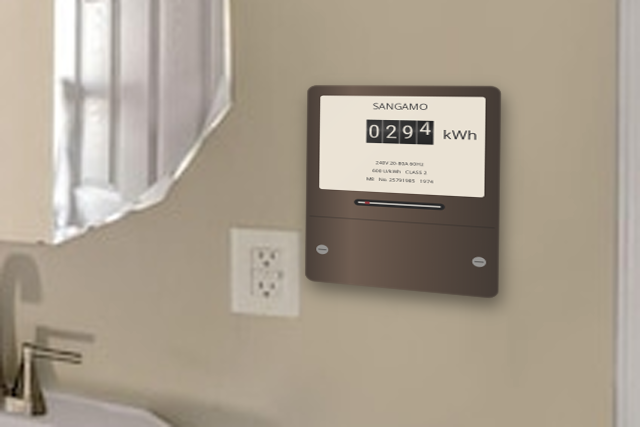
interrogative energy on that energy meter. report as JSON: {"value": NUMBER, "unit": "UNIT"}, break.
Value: {"value": 294, "unit": "kWh"}
